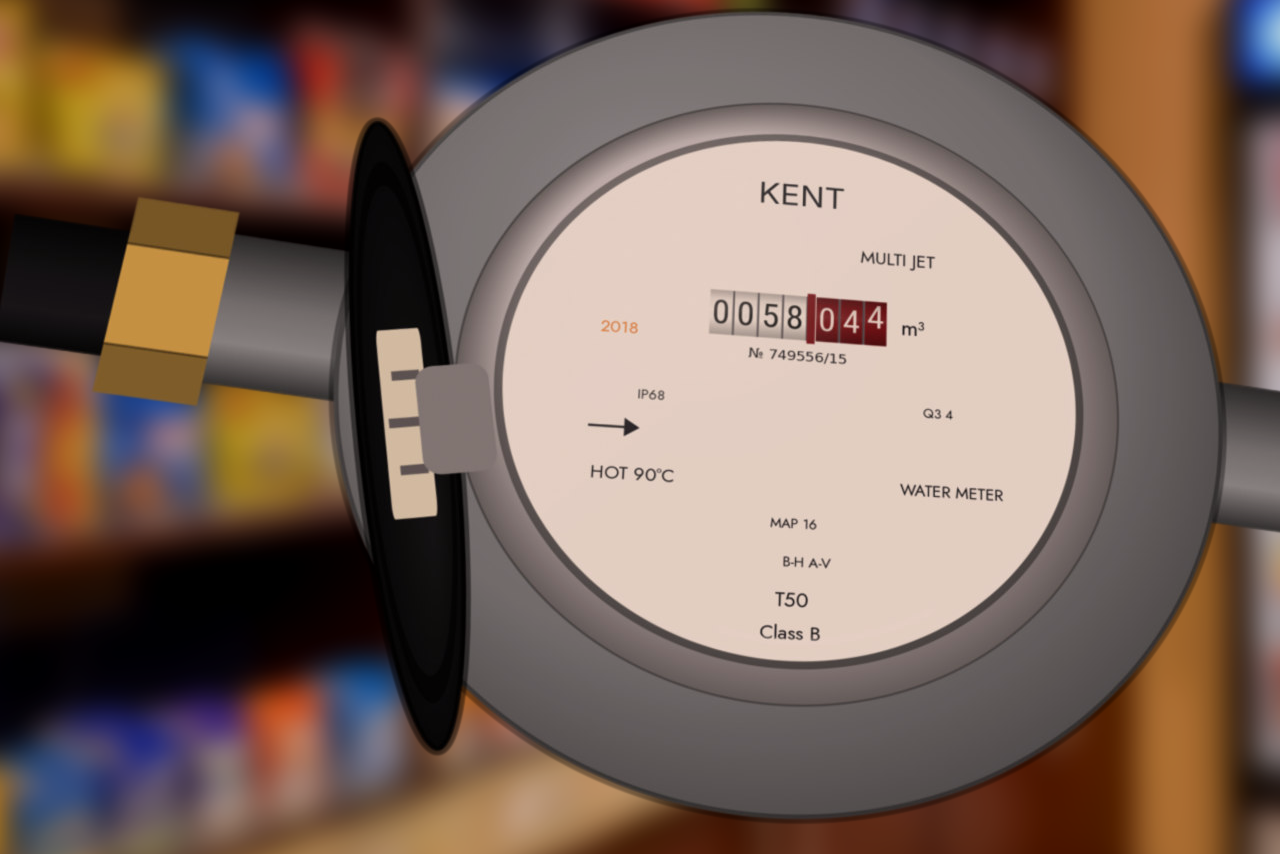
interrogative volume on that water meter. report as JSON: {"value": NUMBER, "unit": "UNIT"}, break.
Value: {"value": 58.044, "unit": "m³"}
